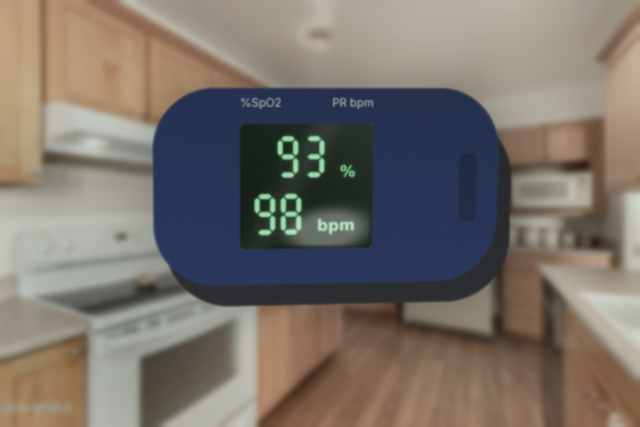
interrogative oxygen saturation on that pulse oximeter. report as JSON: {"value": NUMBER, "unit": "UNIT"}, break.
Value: {"value": 93, "unit": "%"}
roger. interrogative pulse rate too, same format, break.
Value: {"value": 98, "unit": "bpm"}
